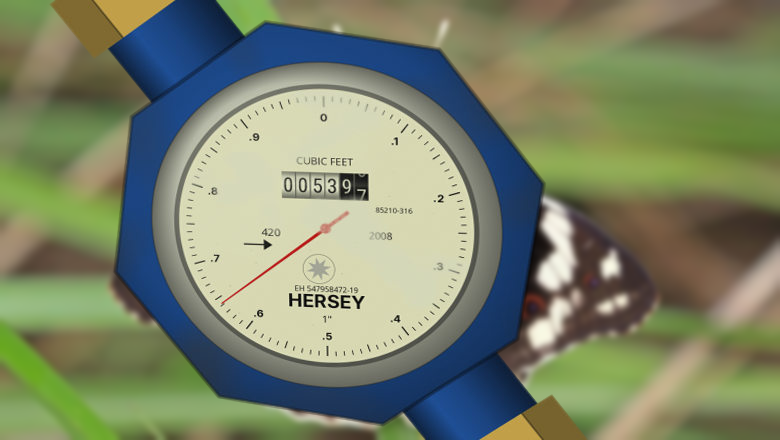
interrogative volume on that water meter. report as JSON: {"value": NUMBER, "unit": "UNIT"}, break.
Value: {"value": 5396.64, "unit": "ft³"}
